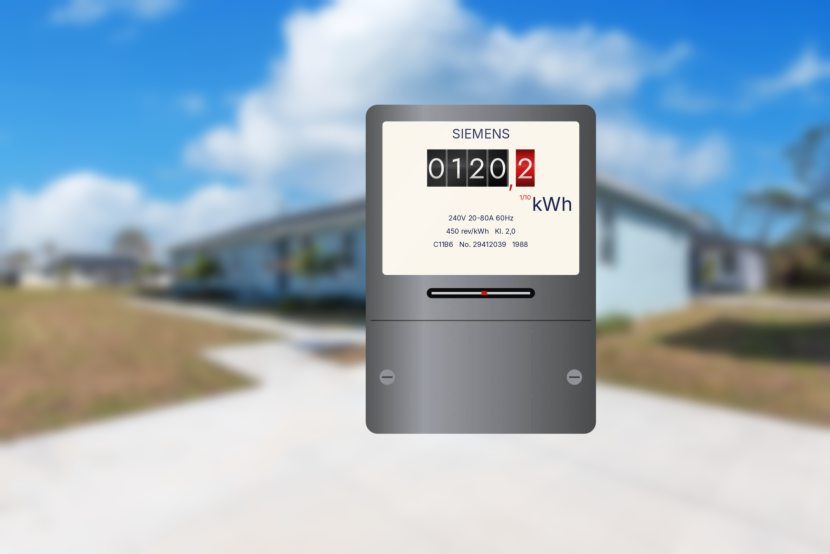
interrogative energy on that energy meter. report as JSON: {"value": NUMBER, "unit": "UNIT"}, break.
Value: {"value": 120.2, "unit": "kWh"}
